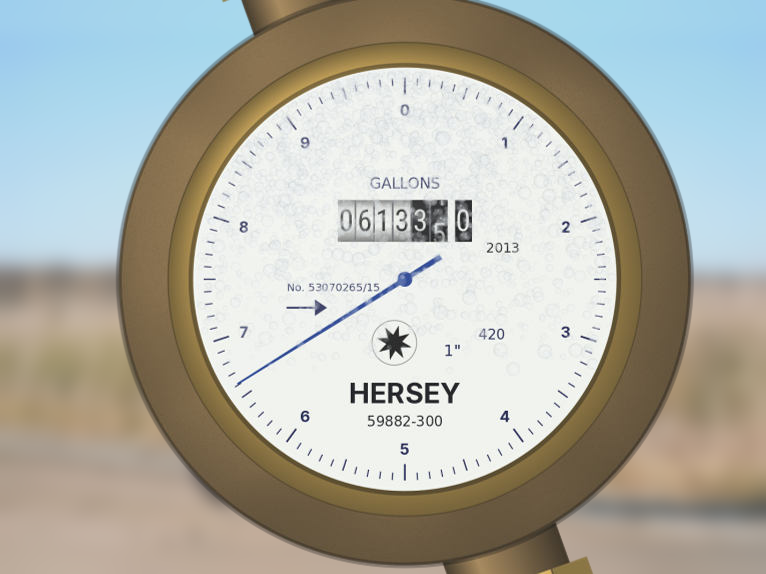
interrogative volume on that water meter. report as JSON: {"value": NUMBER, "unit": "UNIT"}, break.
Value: {"value": 613346.6, "unit": "gal"}
